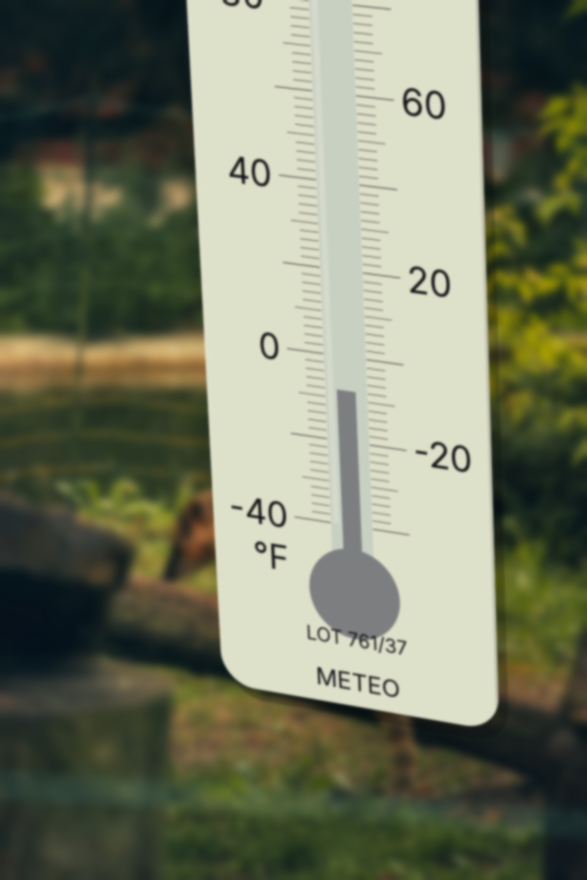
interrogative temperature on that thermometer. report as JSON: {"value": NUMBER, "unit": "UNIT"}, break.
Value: {"value": -8, "unit": "°F"}
